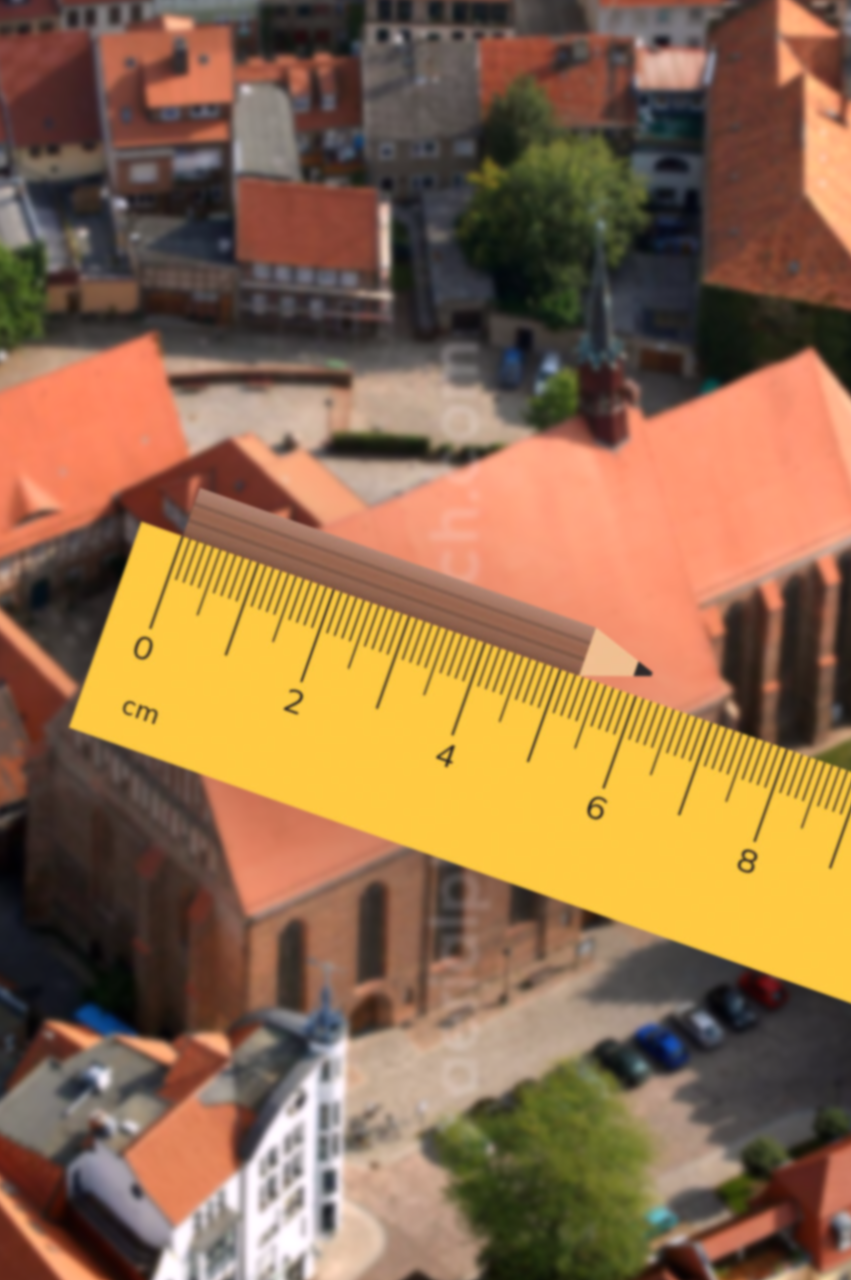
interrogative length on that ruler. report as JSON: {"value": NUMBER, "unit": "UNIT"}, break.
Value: {"value": 6.1, "unit": "cm"}
